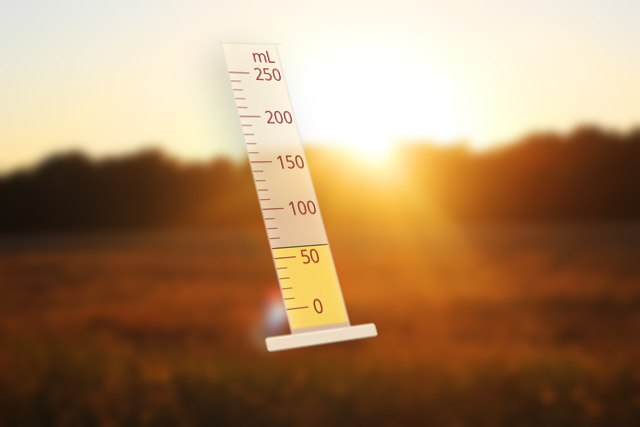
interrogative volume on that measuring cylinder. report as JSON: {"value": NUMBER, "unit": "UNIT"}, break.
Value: {"value": 60, "unit": "mL"}
